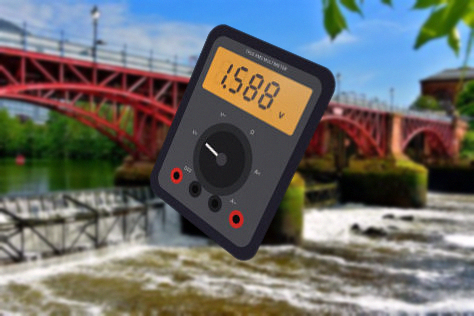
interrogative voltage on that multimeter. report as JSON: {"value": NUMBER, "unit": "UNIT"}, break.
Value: {"value": 1.588, "unit": "V"}
